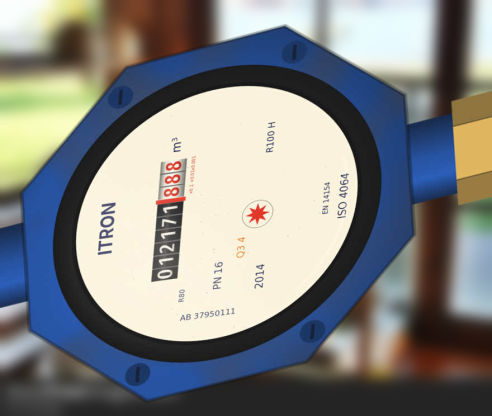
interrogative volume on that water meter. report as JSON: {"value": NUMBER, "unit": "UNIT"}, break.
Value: {"value": 12171.888, "unit": "m³"}
